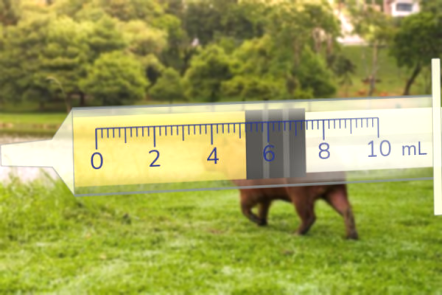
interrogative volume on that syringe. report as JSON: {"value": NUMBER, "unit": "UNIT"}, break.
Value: {"value": 5.2, "unit": "mL"}
